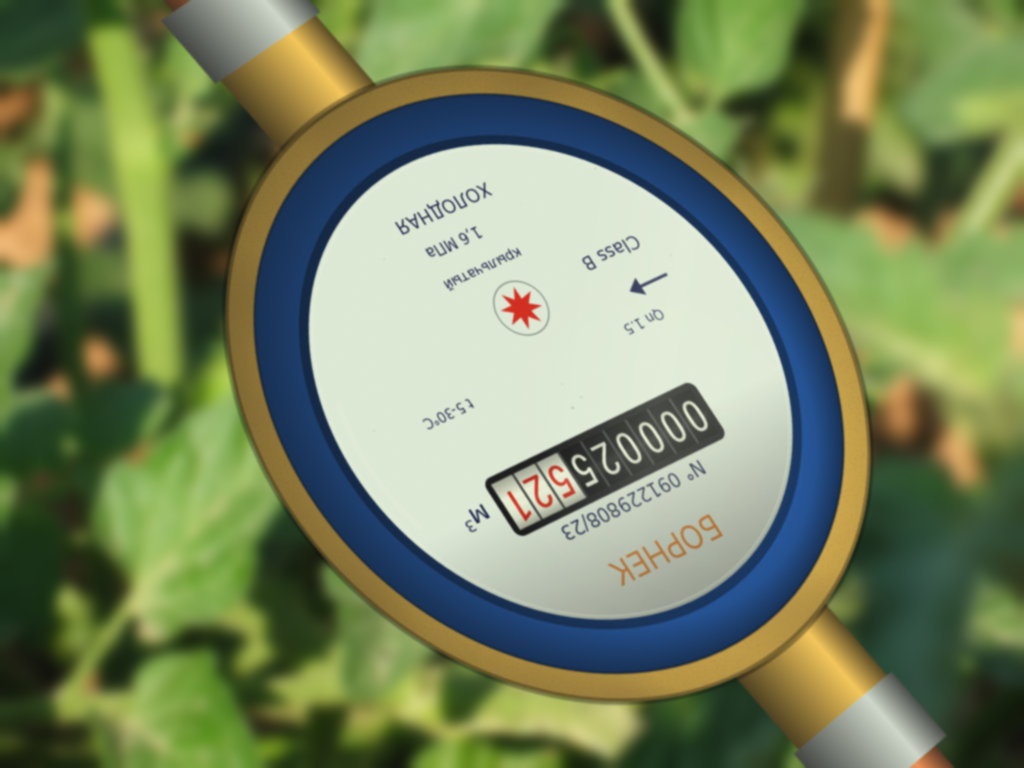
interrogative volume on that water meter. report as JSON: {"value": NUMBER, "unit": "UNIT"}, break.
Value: {"value": 25.521, "unit": "m³"}
